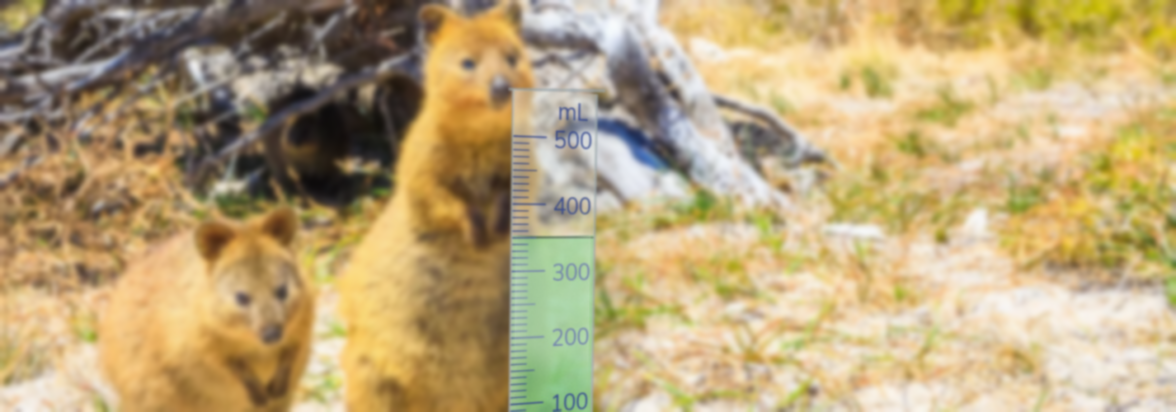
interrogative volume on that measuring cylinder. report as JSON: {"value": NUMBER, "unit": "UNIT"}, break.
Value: {"value": 350, "unit": "mL"}
